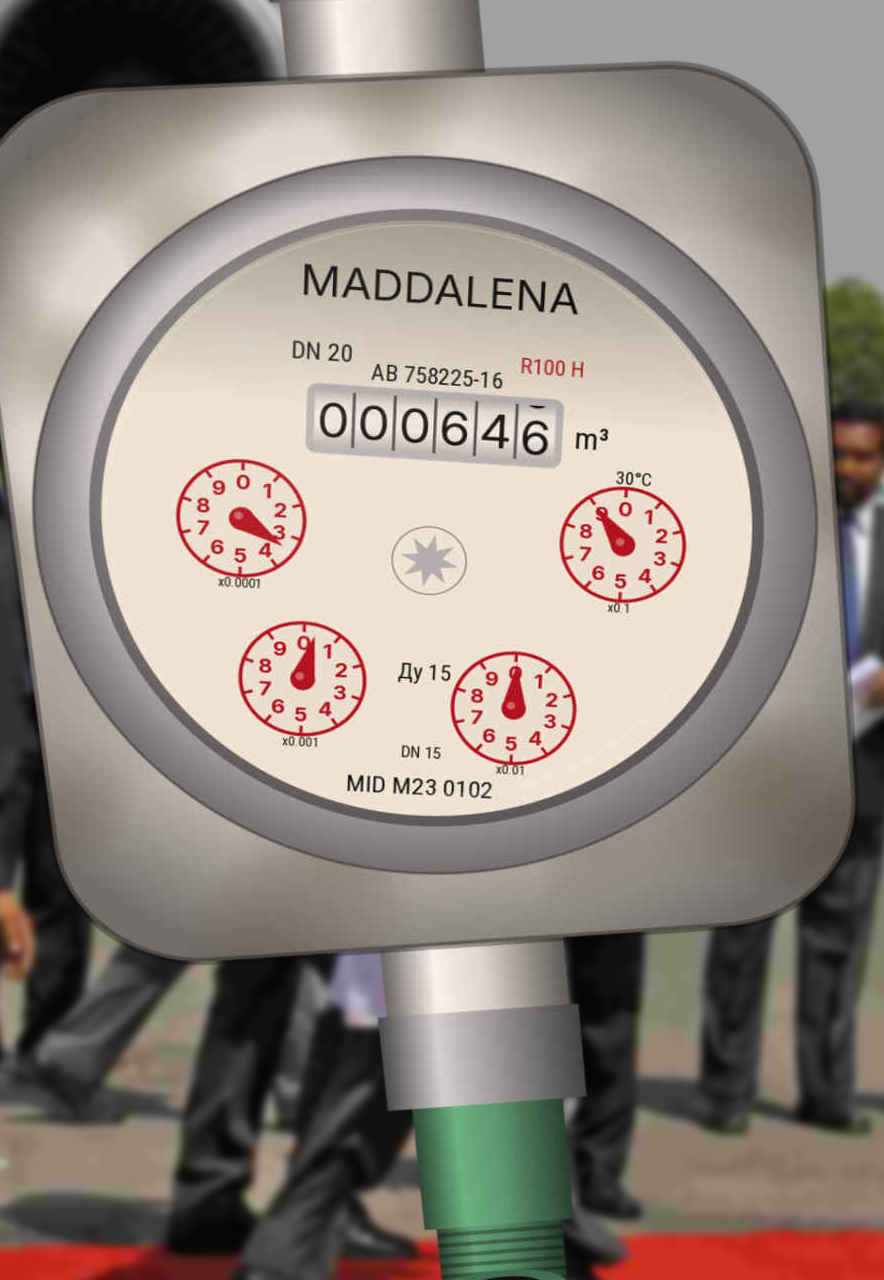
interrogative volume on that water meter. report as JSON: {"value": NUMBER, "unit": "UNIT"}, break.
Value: {"value": 645.9003, "unit": "m³"}
